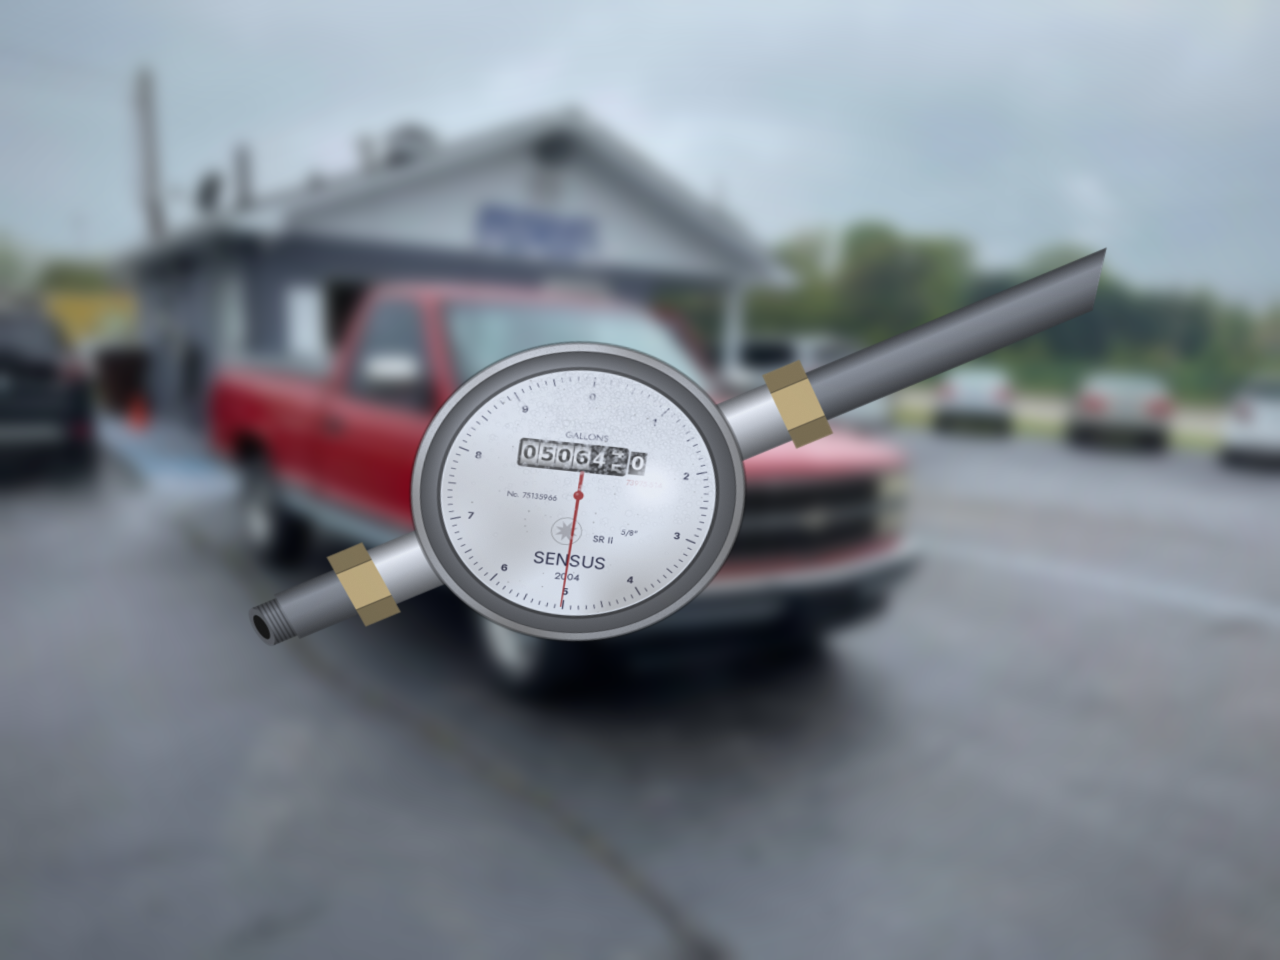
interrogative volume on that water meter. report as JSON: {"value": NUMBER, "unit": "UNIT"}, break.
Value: {"value": 506445.0, "unit": "gal"}
